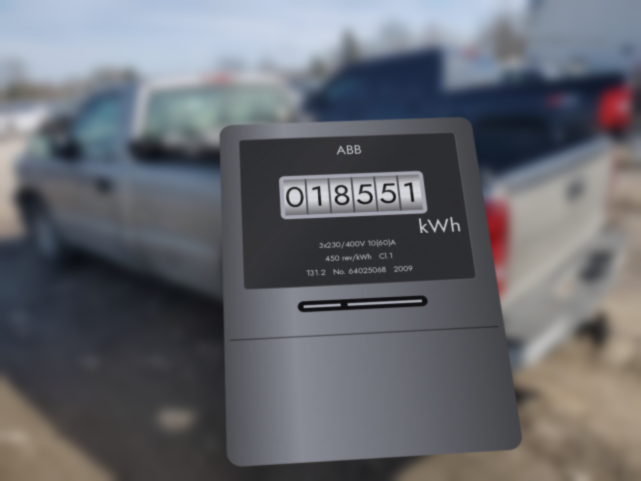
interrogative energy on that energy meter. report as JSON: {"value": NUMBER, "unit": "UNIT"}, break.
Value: {"value": 18551, "unit": "kWh"}
